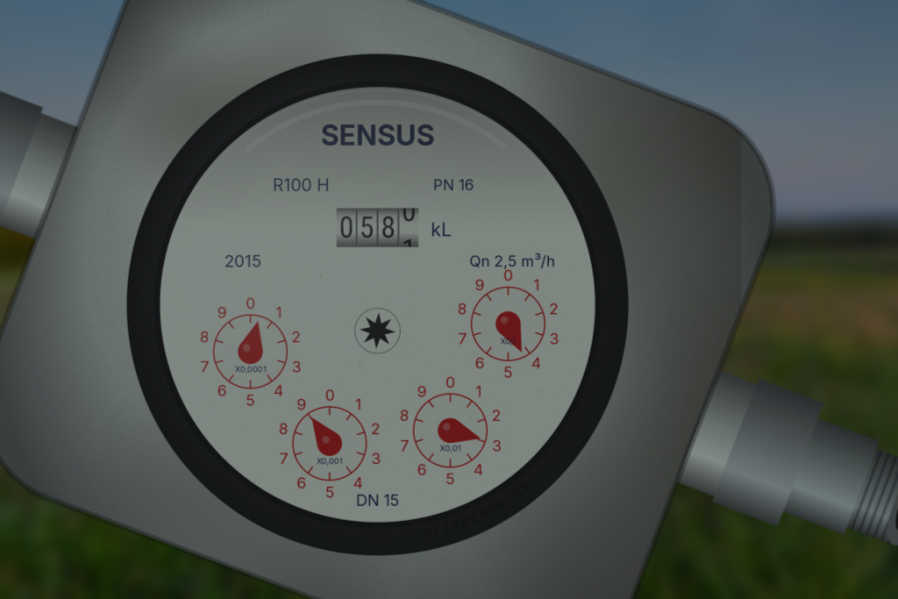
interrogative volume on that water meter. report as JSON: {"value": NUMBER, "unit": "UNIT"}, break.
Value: {"value": 580.4290, "unit": "kL"}
